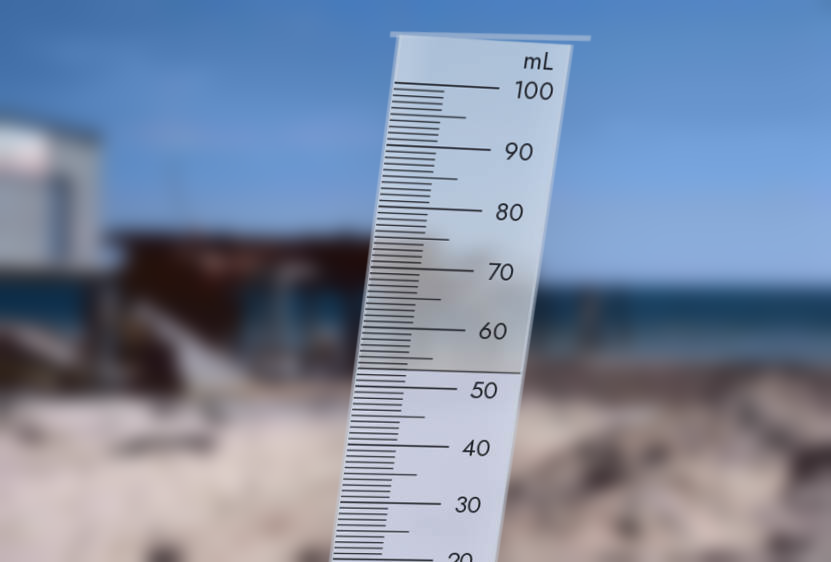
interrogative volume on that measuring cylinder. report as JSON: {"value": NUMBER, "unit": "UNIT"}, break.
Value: {"value": 53, "unit": "mL"}
